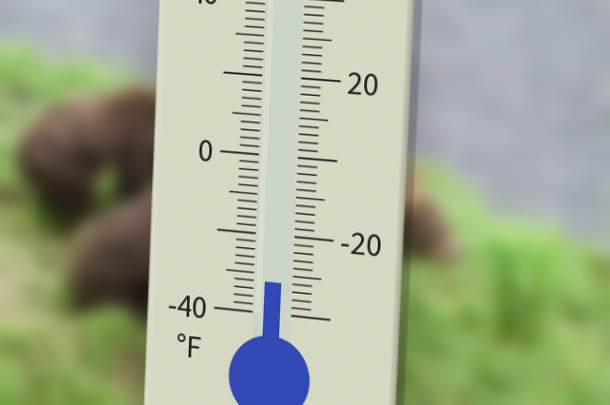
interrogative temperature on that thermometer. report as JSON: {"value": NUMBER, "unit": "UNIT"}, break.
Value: {"value": -32, "unit": "°F"}
